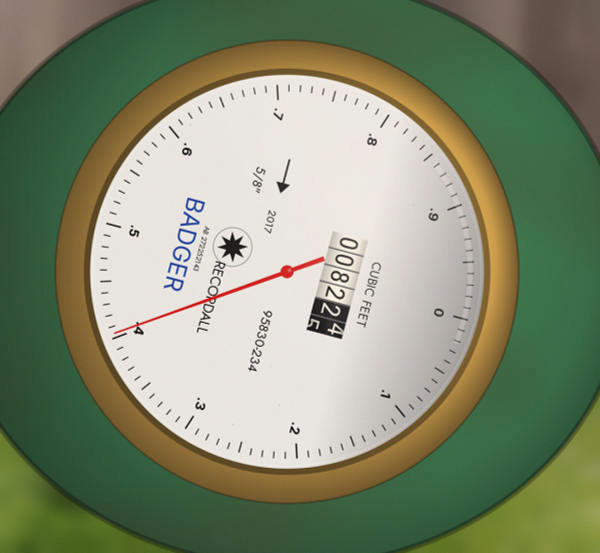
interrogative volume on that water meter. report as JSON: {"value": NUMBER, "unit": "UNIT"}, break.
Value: {"value": 8224.40, "unit": "ft³"}
